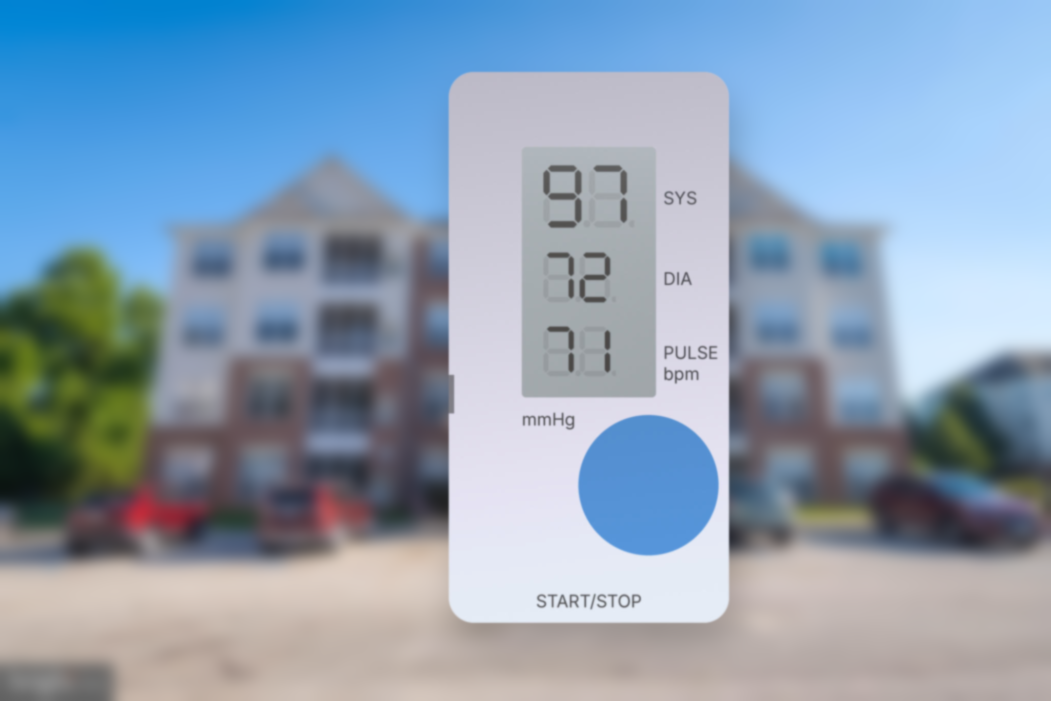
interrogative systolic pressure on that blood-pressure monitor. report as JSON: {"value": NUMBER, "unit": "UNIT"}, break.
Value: {"value": 97, "unit": "mmHg"}
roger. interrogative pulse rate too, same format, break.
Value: {"value": 71, "unit": "bpm"}
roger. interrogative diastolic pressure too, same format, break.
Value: {"value": 72, "unit": "mmHg"}
